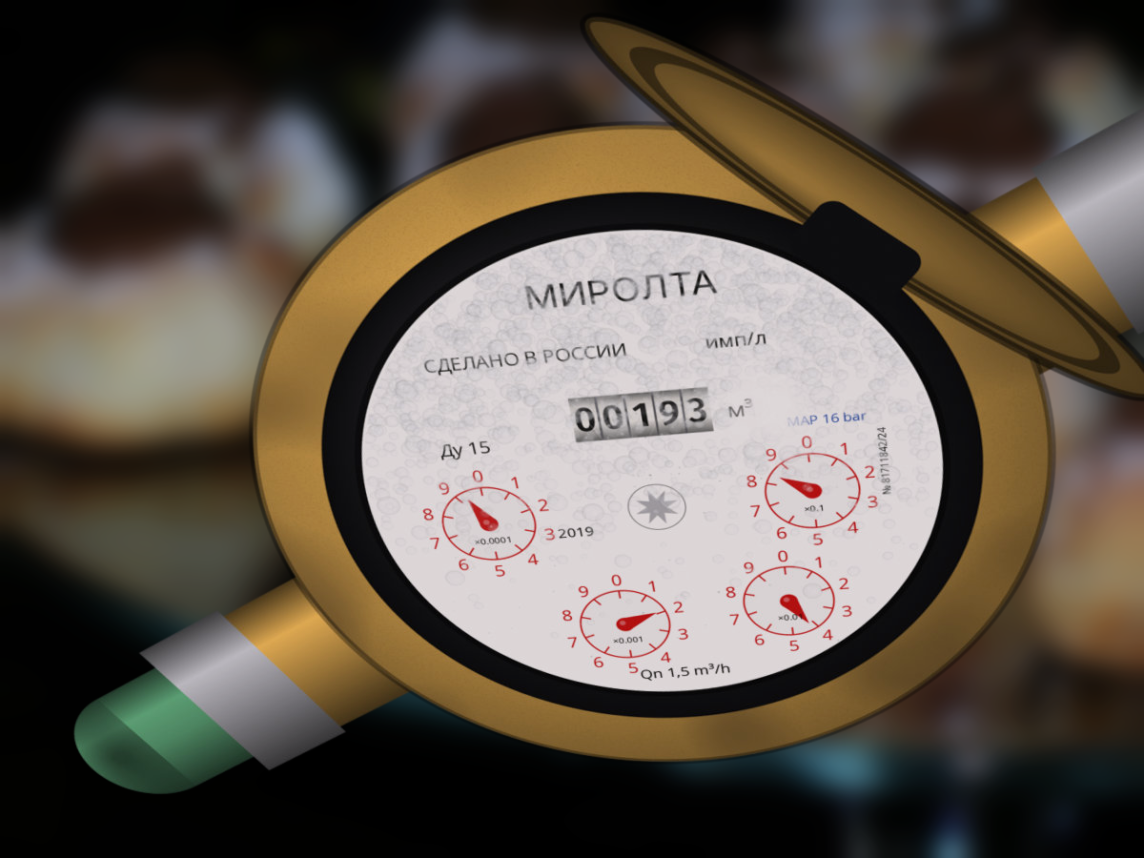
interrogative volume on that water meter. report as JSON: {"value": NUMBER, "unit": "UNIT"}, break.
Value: {"value": 193.8419, "unit": "m³"}
